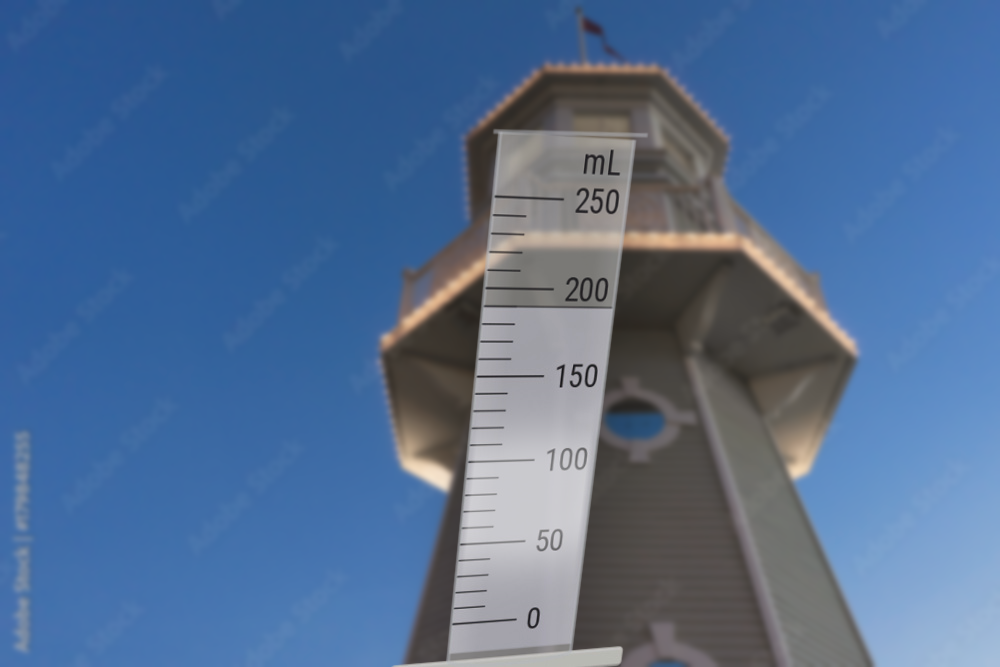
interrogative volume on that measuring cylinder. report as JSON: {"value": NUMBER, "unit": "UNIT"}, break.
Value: {"value": 190, "unit": "mL"}
